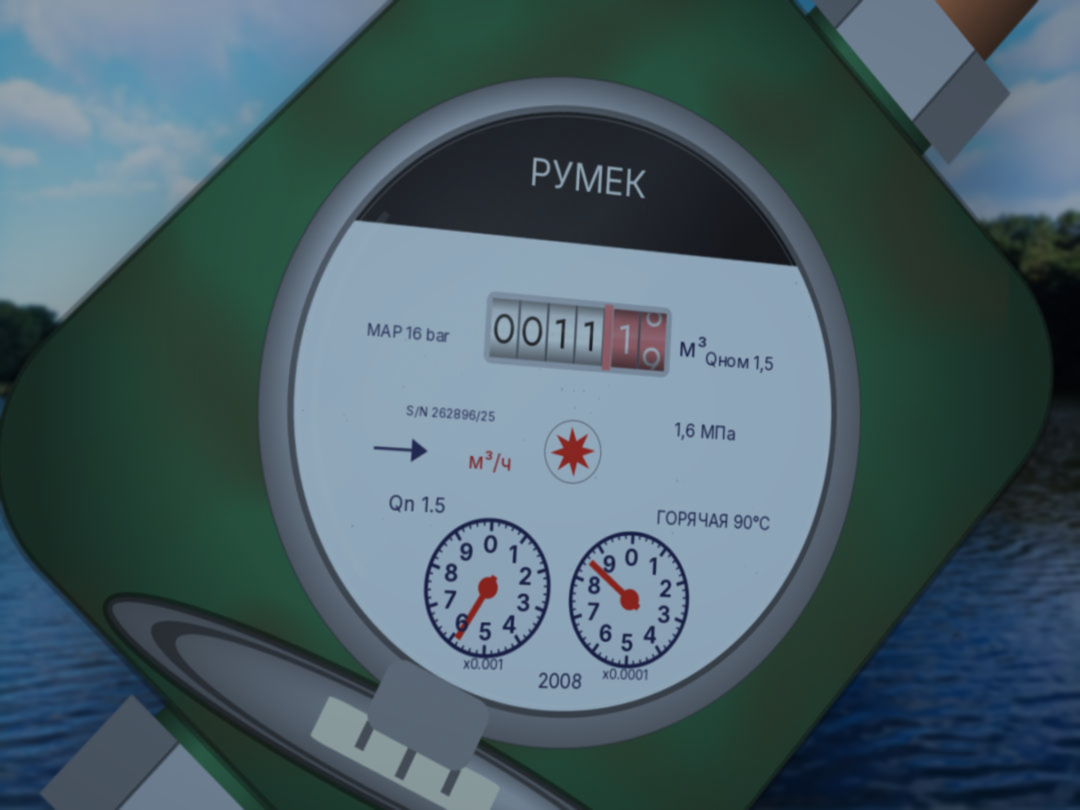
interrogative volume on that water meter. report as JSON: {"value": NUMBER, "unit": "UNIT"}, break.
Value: {"value": 11.1858, "unit": "m³"}
